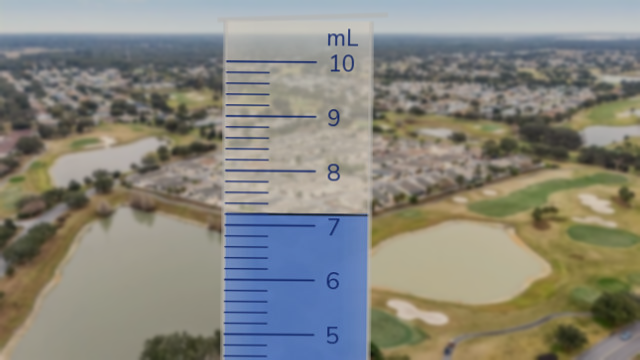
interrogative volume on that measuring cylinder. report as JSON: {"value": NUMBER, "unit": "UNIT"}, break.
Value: {"value": 7.2, "unit": "mL"}
